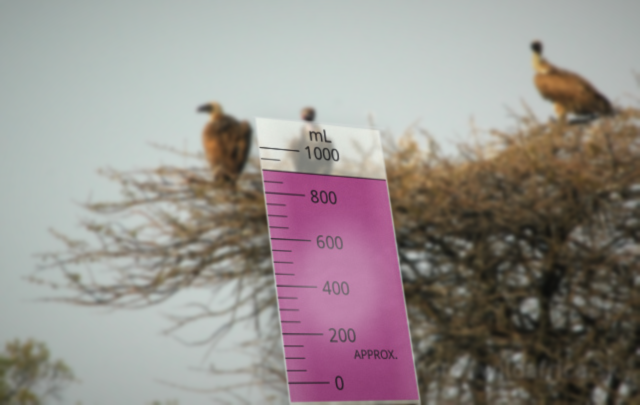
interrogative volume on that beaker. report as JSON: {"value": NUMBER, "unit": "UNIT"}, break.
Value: {"value": 900, "unit": "mL"}
